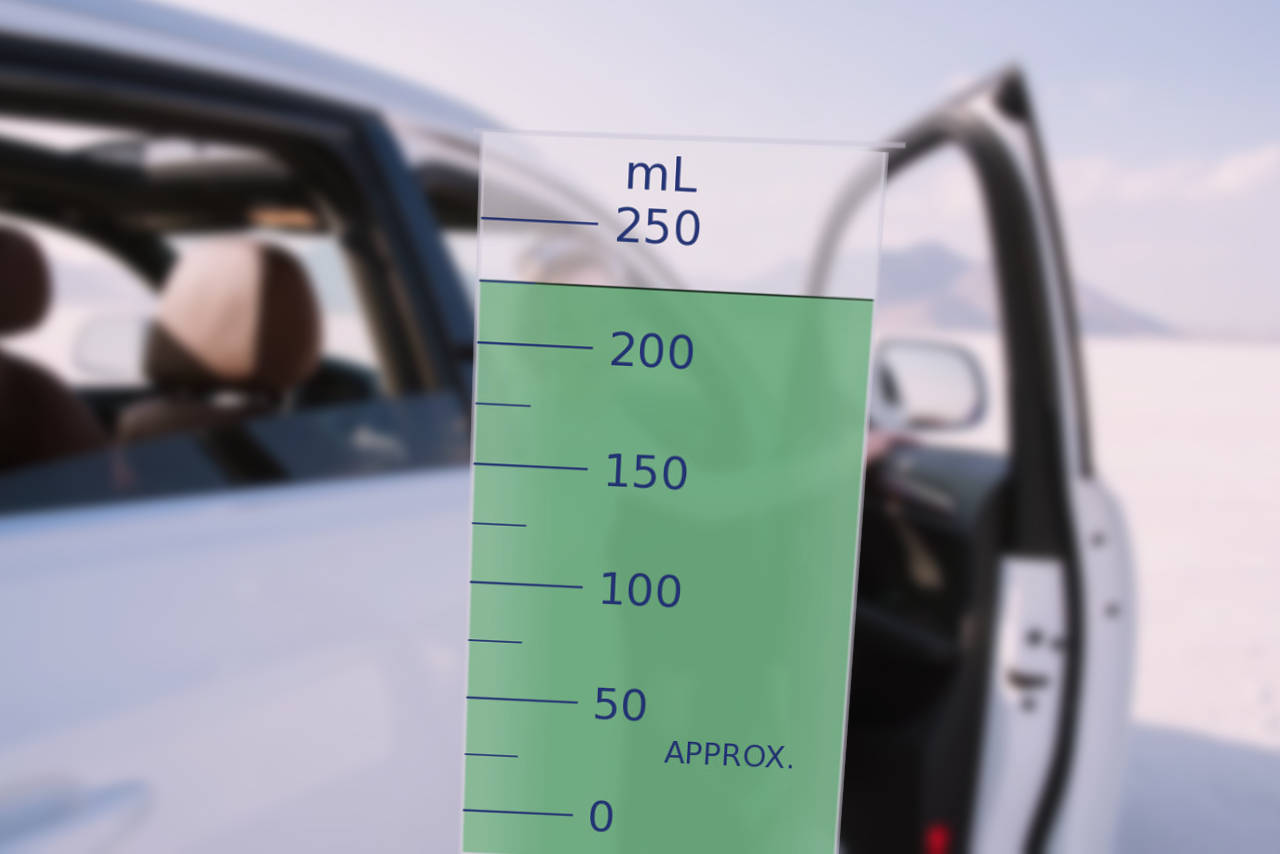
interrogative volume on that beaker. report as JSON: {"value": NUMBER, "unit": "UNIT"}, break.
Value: {"value": 225, "unit": "mL"}
